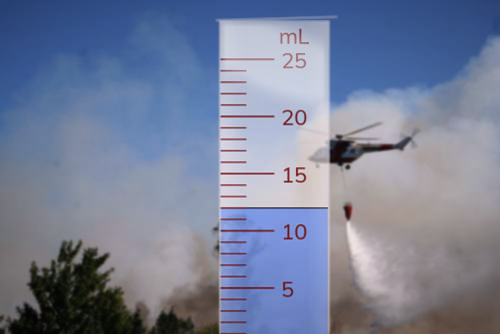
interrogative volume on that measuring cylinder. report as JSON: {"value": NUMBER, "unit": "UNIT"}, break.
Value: {"value": 12, "unit": "mL"}
